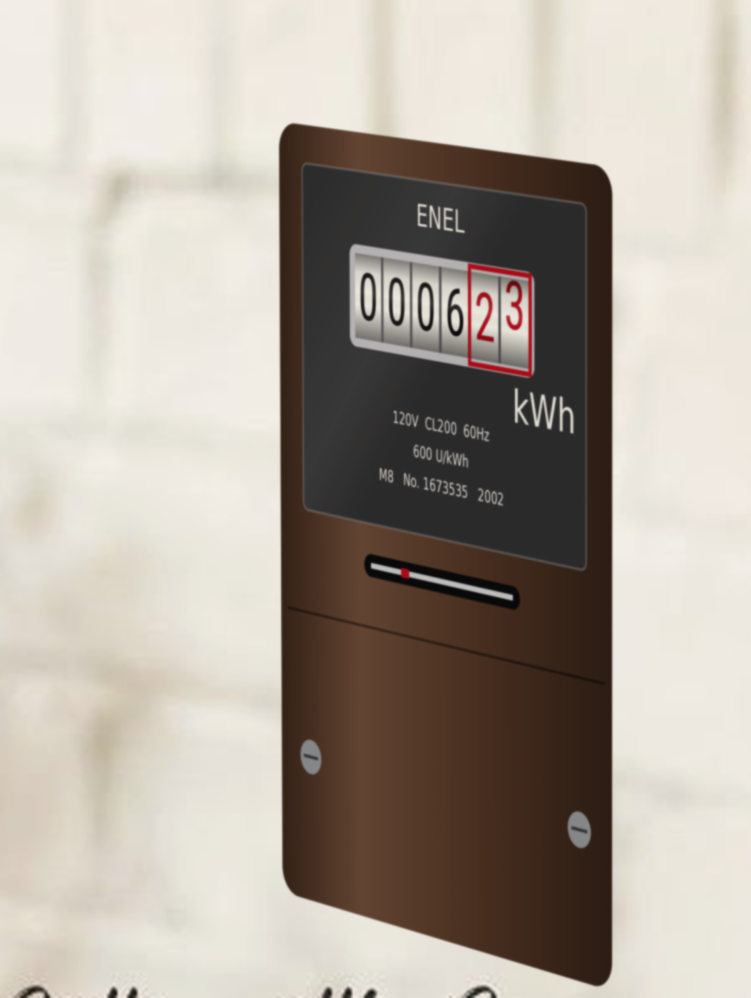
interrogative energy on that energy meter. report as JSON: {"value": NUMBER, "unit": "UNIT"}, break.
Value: {"value": 6.23, "unit": "kWh"}
